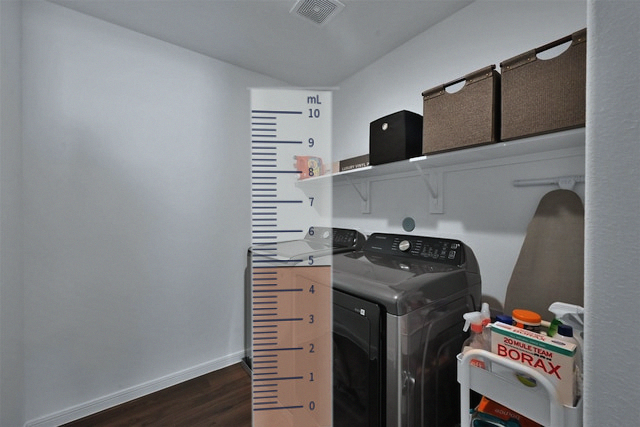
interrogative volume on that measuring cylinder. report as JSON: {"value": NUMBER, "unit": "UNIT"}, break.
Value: {"value": 4.8, "unit": "mL"}
